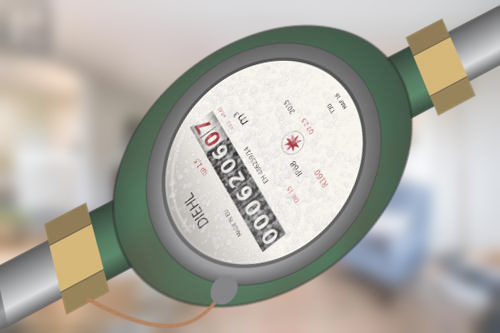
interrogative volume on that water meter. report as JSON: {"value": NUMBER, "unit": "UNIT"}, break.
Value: {"value": 6206.07, "unit": "m³"}
